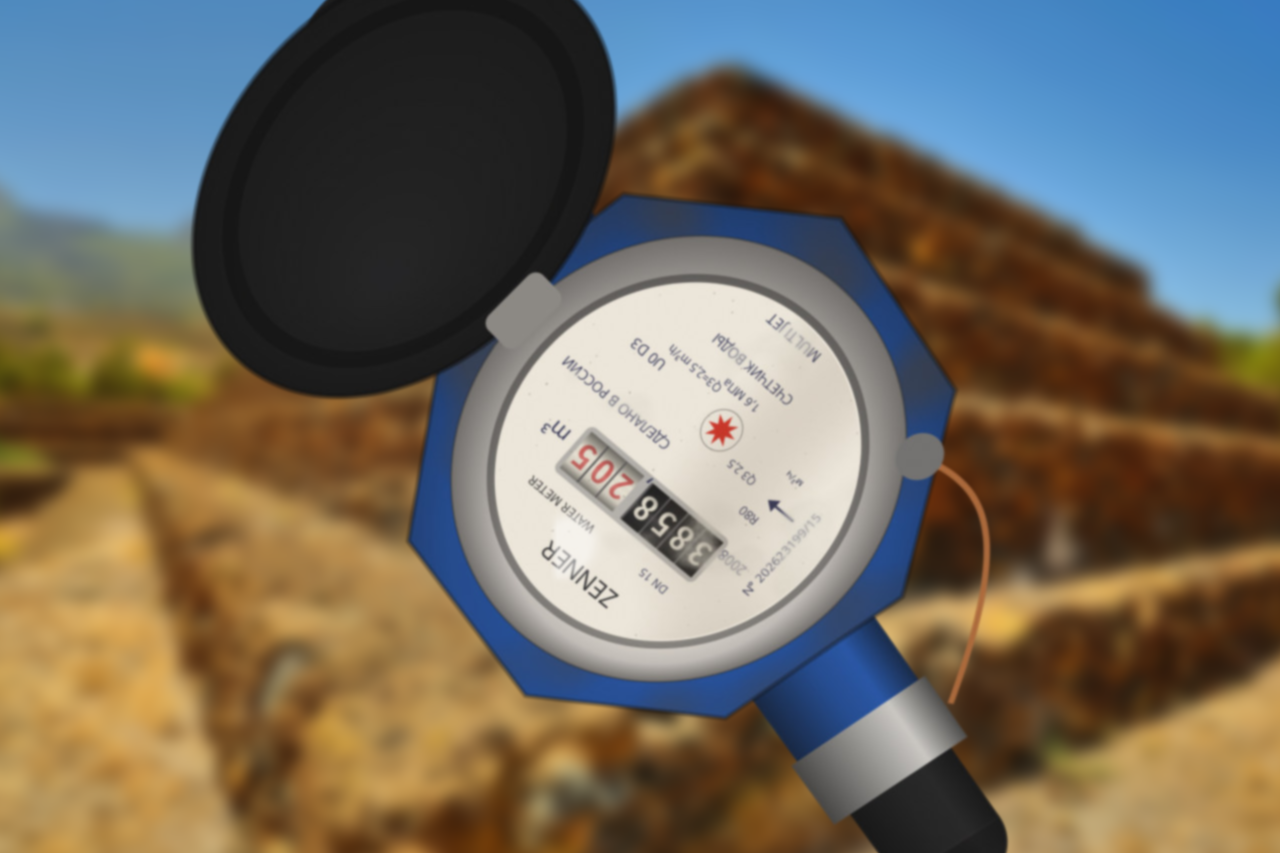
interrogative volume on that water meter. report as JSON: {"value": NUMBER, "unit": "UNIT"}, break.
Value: {"value": 3858.205, "unit": "m³"}
